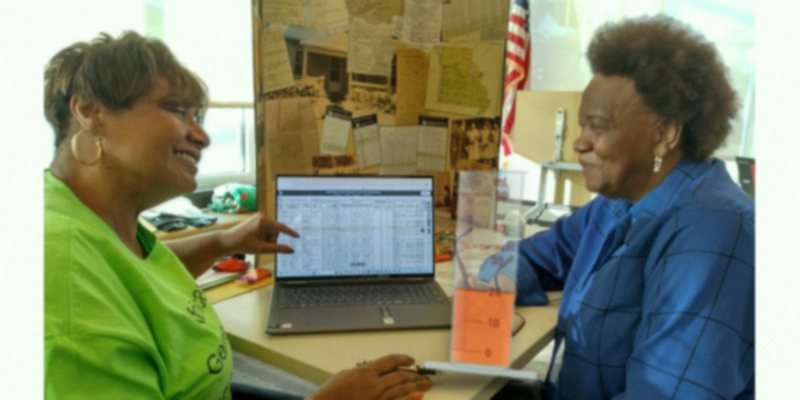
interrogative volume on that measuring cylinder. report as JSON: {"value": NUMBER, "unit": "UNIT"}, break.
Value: {"value": 20, "unit": "mL"}
